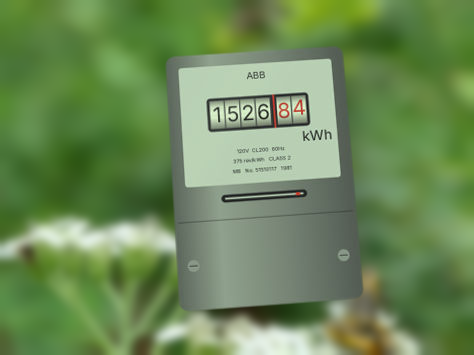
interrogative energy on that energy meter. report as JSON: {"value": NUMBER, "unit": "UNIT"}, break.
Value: {"value": 1526.84, "unit": "kWh"}
